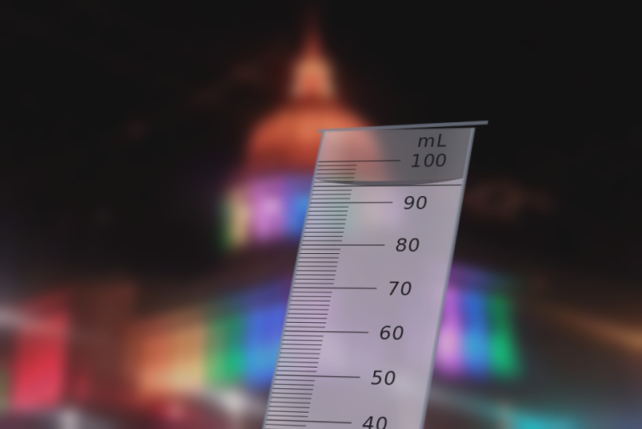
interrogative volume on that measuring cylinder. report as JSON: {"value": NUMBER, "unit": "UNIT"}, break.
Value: {"value": 94, "unit": "mL"}
